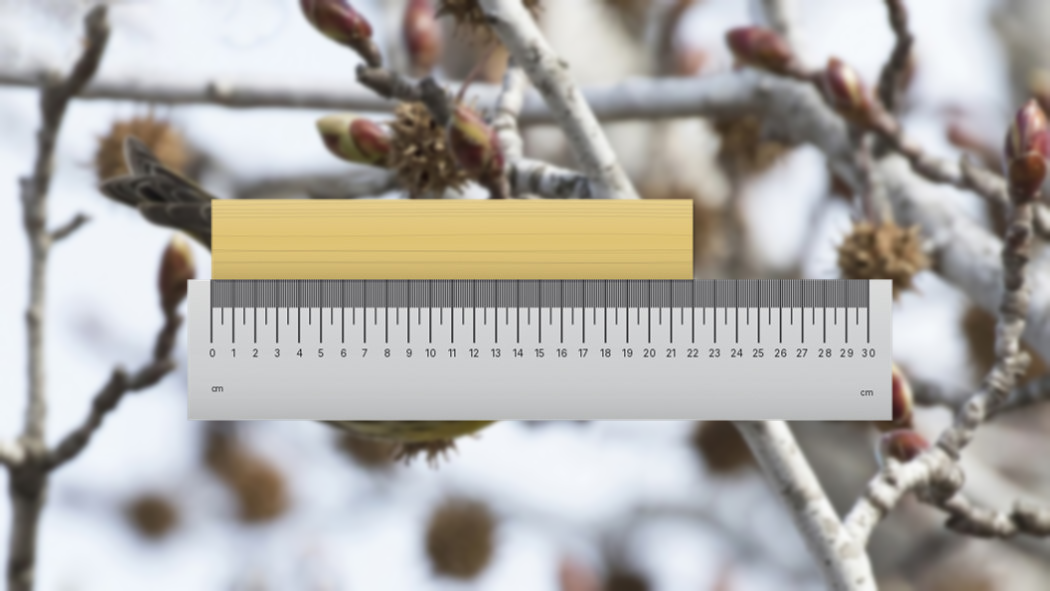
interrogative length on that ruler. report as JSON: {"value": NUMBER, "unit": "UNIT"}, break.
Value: {"value": 22, "unit": "cm"}
